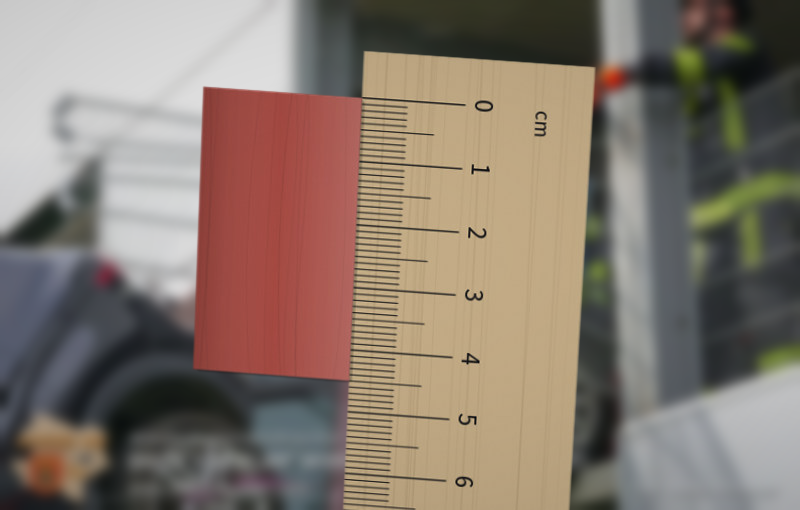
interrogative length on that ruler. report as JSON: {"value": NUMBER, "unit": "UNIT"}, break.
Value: {"value": 4.5, "unit": "cm"}
